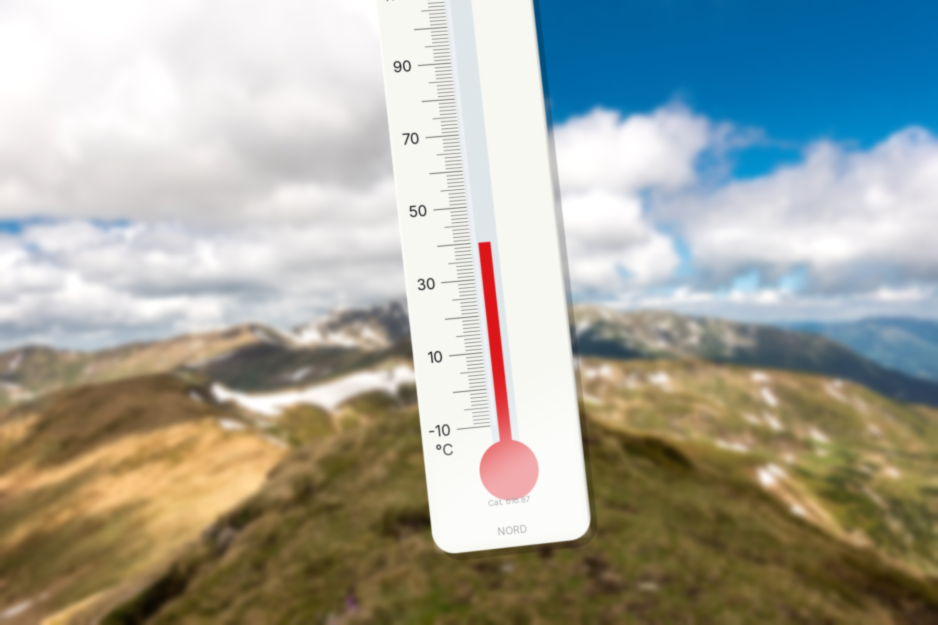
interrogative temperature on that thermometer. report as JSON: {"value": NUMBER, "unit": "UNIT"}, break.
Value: {"value": 40, "unit": "°C"}
